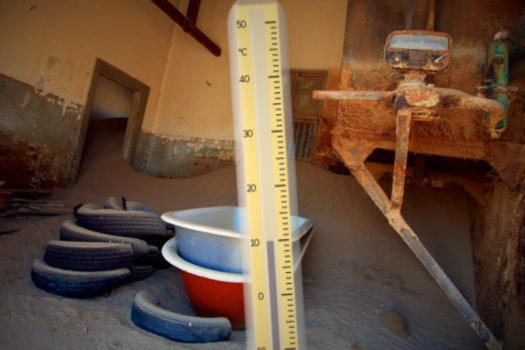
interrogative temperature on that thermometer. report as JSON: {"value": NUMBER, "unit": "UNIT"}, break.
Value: {"value": 10, "unit": "°C"}
